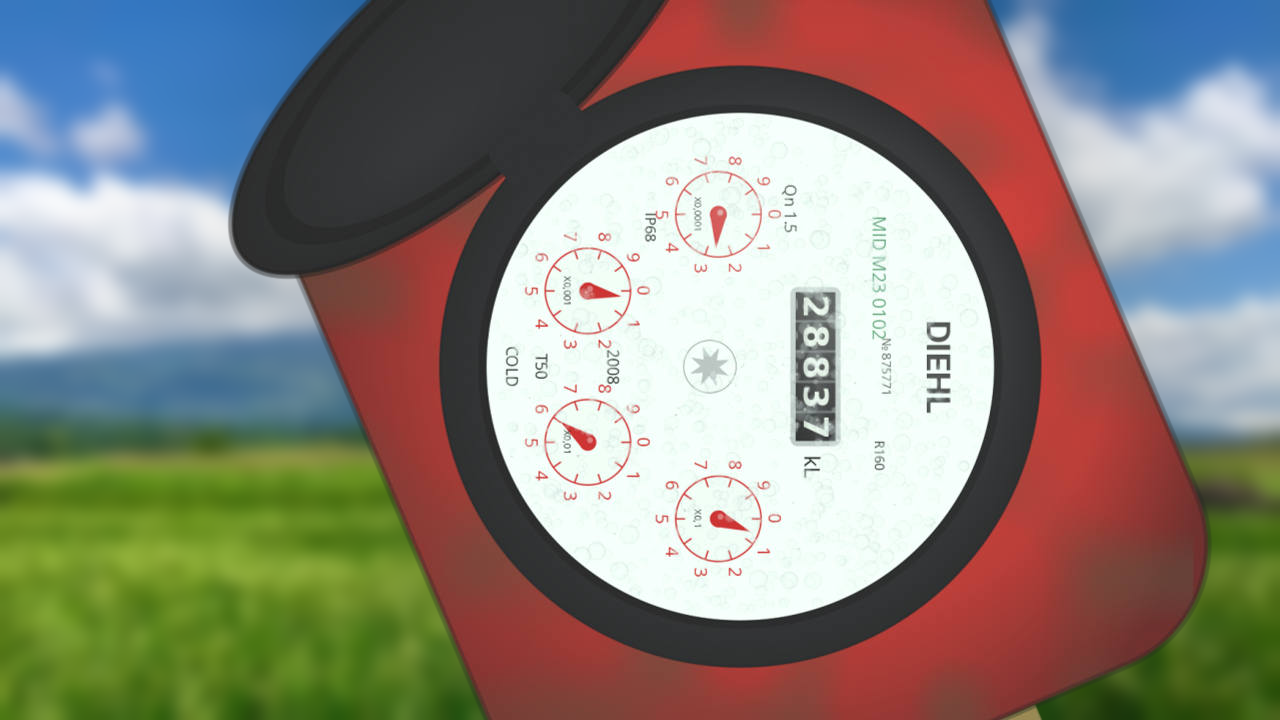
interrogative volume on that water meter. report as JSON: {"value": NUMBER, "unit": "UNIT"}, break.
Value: {"value": 28837.0602, "unit": "kL"}
